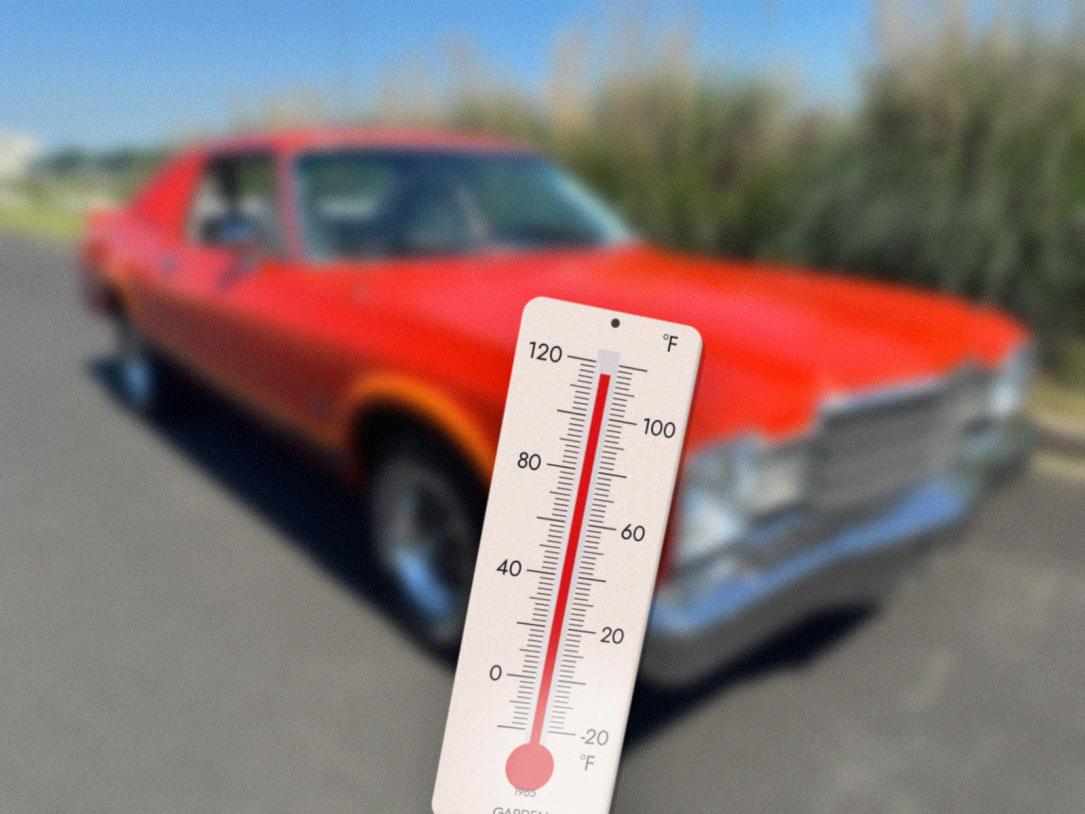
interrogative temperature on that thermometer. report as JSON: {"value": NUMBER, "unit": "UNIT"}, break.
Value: {"value": 116, "unit": "°F"}
